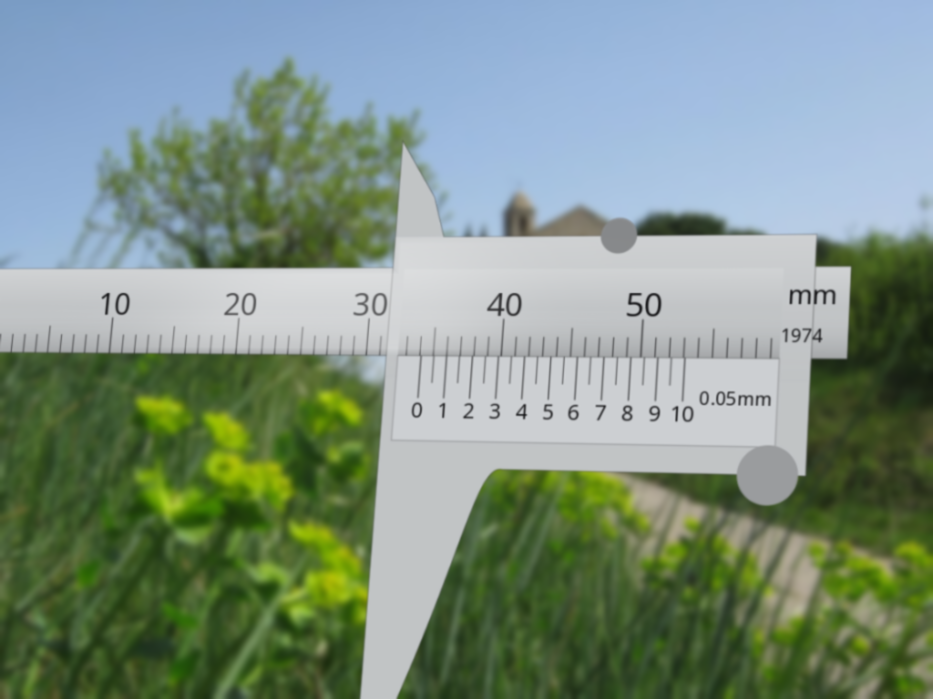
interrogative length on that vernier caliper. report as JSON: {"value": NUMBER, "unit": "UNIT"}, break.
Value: {"value": 34.1, "unit": "mm"}
